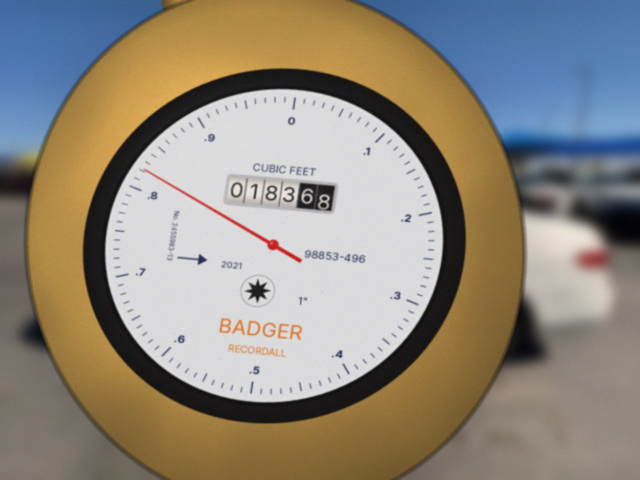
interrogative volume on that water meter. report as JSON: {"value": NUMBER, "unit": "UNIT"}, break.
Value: {"value": 18367.82, "unit": "ft³"}
